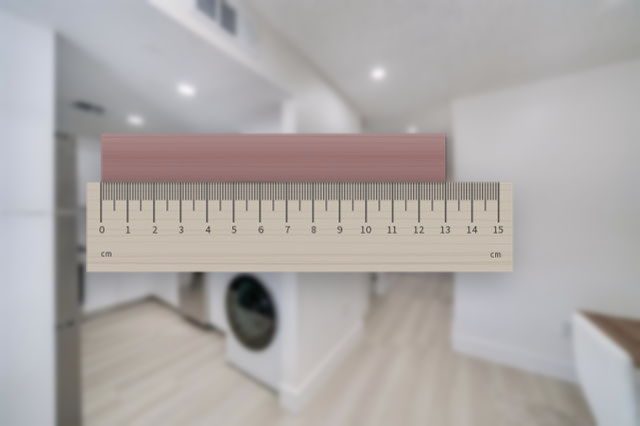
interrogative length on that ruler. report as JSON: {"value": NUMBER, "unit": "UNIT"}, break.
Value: {"value": 13, "unit": "cm"}
